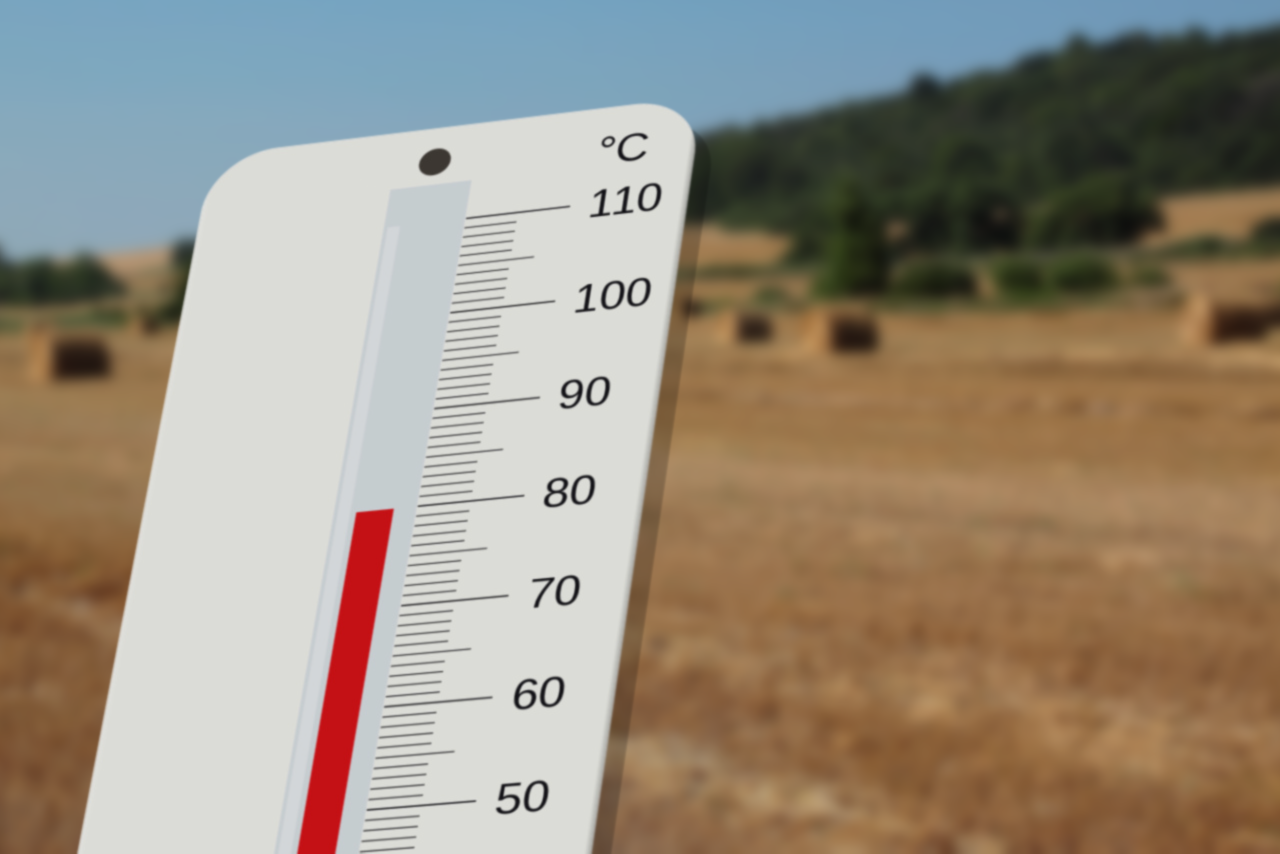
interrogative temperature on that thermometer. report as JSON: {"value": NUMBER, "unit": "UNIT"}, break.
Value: {"value": 80, "unit": "°C"}
